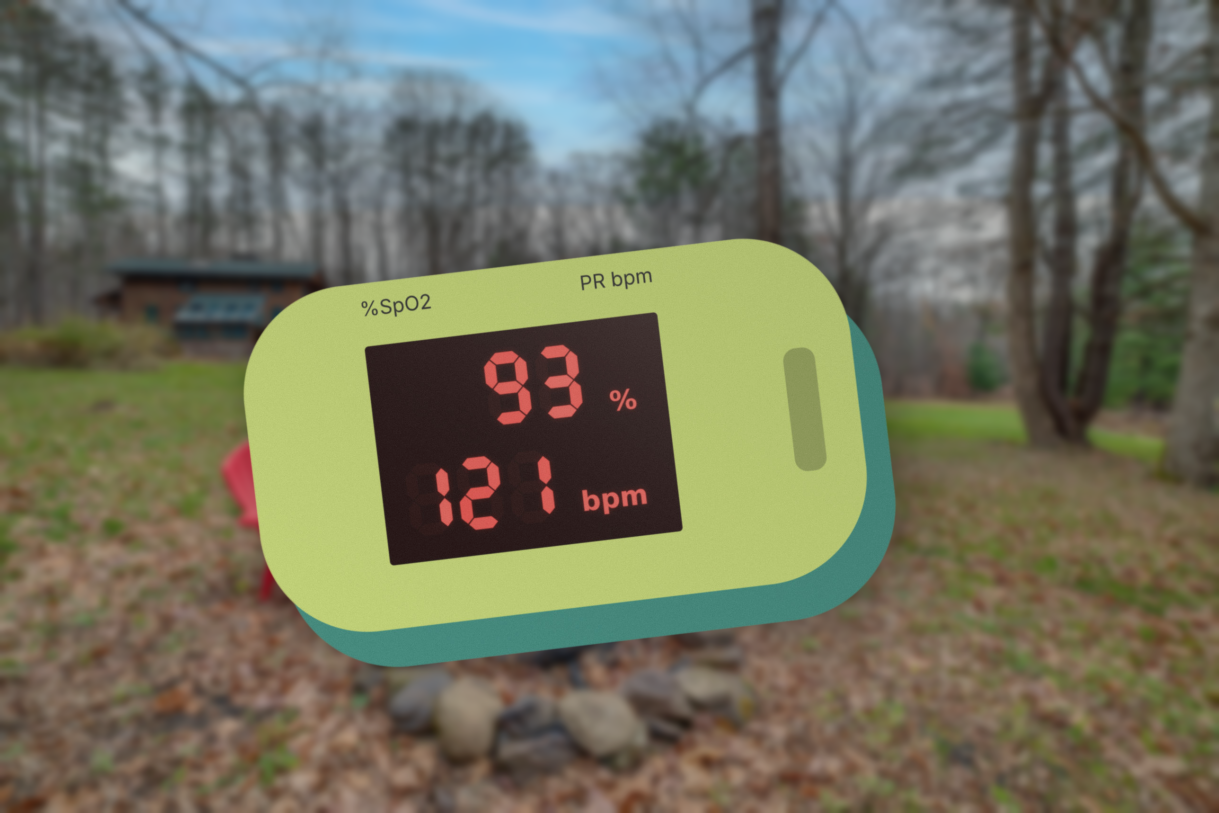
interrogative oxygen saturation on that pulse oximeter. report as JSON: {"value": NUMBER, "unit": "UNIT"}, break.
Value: {"value": 93, "unit": "%"}
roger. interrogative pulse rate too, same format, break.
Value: {"value": 121, "unit": "bpm"}
